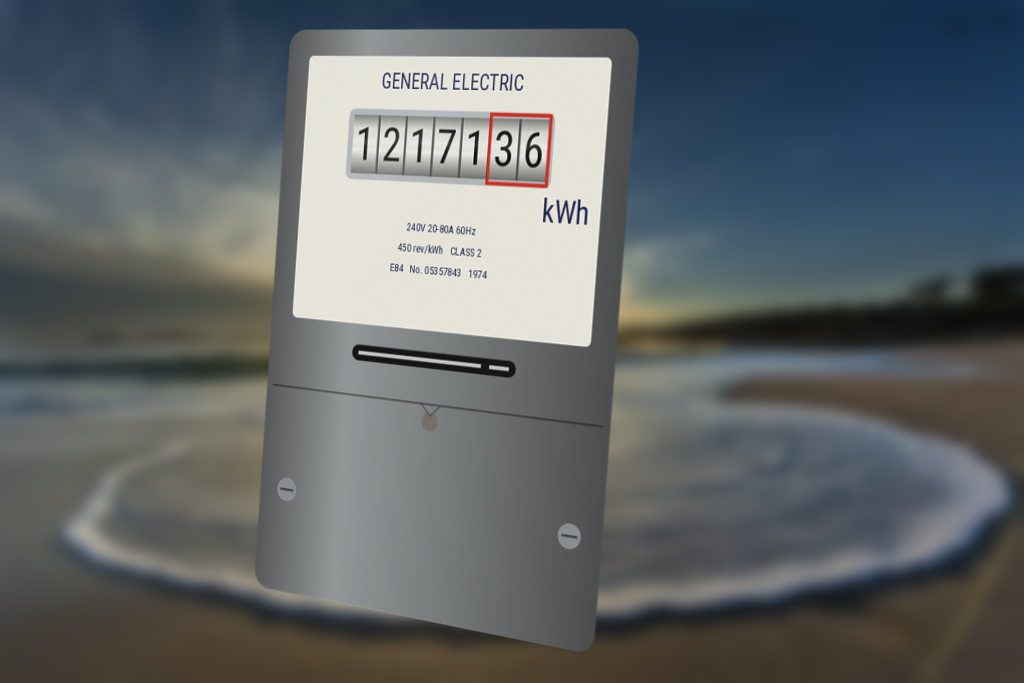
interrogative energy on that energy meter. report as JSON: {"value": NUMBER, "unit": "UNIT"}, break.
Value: {"value": 12171.36, "unit": "kWh"}
